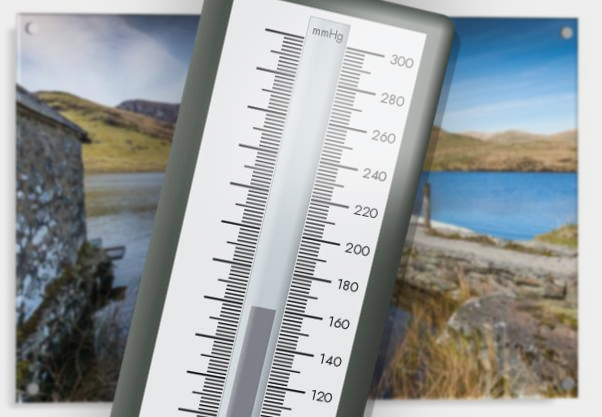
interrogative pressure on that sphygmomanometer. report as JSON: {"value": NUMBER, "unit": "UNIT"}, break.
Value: {"value": 160, "unit": "mmHg"}
